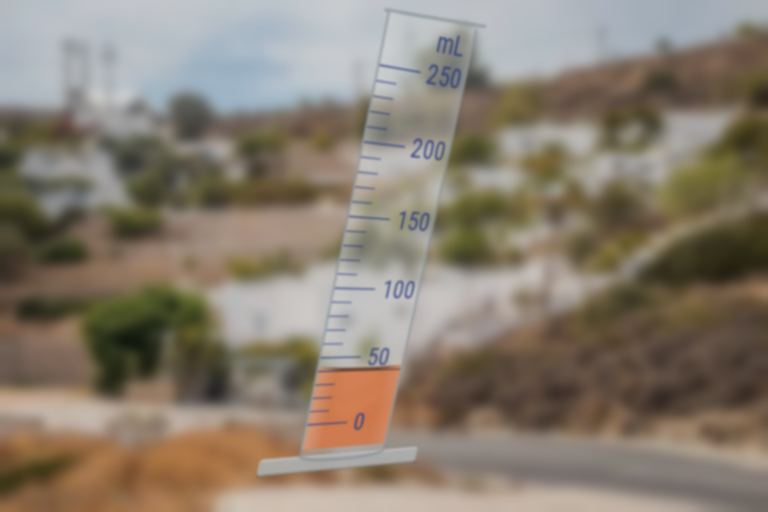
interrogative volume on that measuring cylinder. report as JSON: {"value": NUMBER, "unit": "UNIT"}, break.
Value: {"value": 40, "unit": "mL"}
